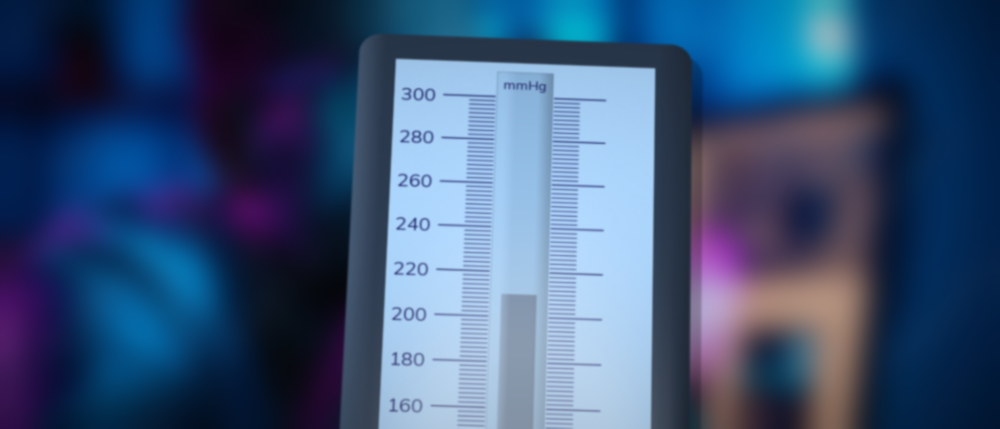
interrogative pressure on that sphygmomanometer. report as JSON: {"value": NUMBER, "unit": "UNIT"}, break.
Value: {"value": 210, "unit": "mmHg"}
